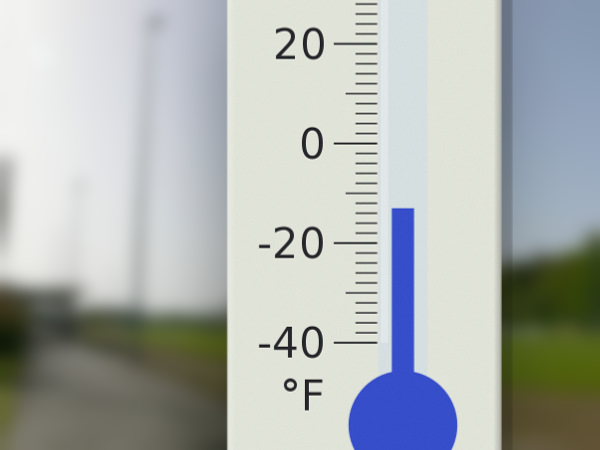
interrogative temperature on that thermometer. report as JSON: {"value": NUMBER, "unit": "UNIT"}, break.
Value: {"value": -13, "unit": "°F"}
